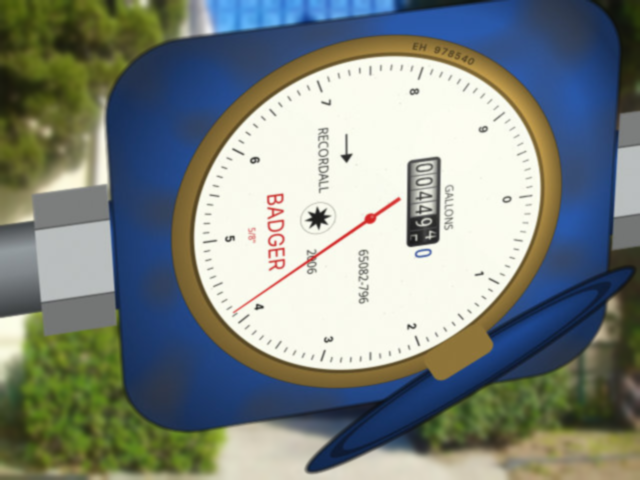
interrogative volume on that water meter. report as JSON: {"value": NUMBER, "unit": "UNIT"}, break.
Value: {"value": 44944.1, "unit": "gal"}
